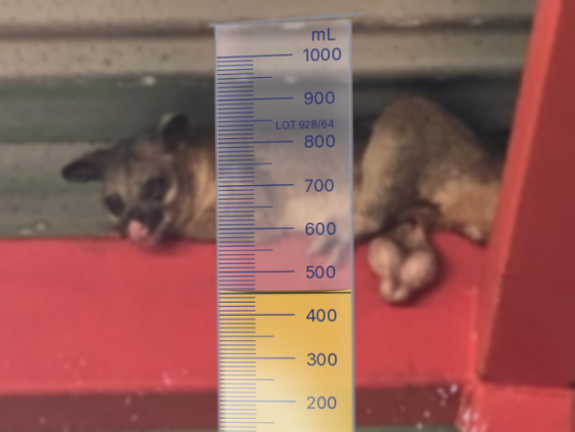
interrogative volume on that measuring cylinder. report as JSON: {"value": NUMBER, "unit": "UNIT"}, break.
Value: {"value": 450, "unit": "mL"}
